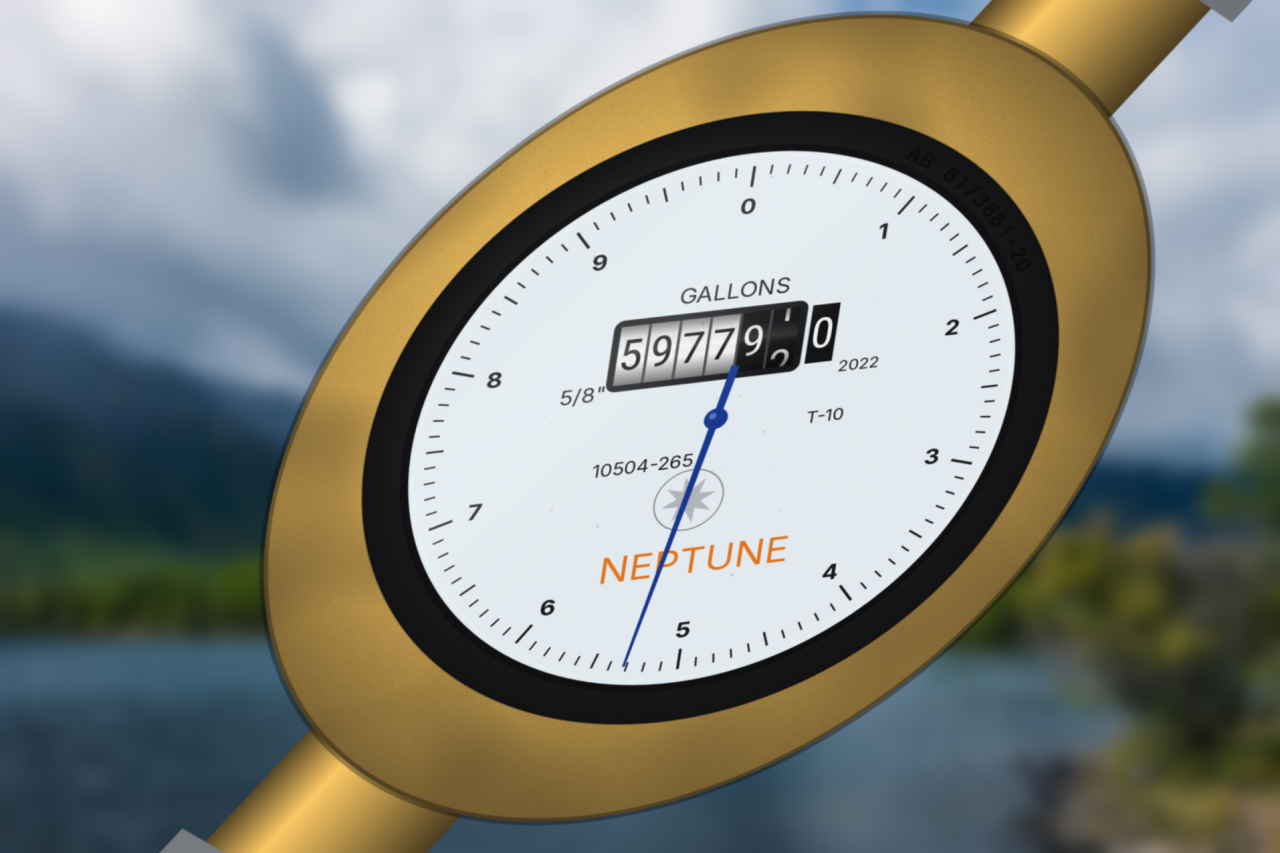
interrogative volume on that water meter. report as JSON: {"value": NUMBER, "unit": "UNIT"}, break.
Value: {"value": 5977915.3, "unit": "gal"}
